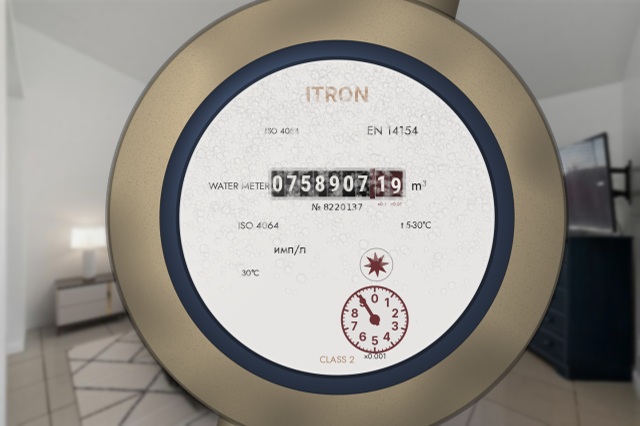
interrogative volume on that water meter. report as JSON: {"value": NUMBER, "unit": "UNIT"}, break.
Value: {"value": 758907.189, "unit": "m³"}
